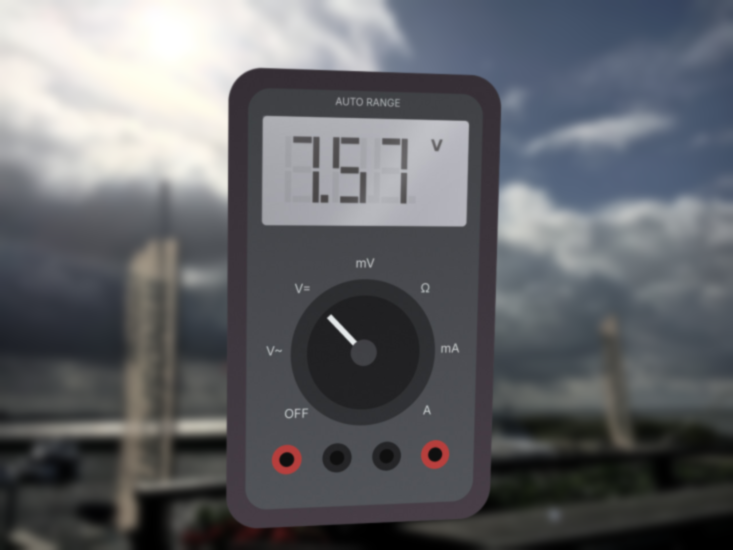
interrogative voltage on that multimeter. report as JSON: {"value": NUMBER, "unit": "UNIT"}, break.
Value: {"value": 7.57, "unit": "V"}
